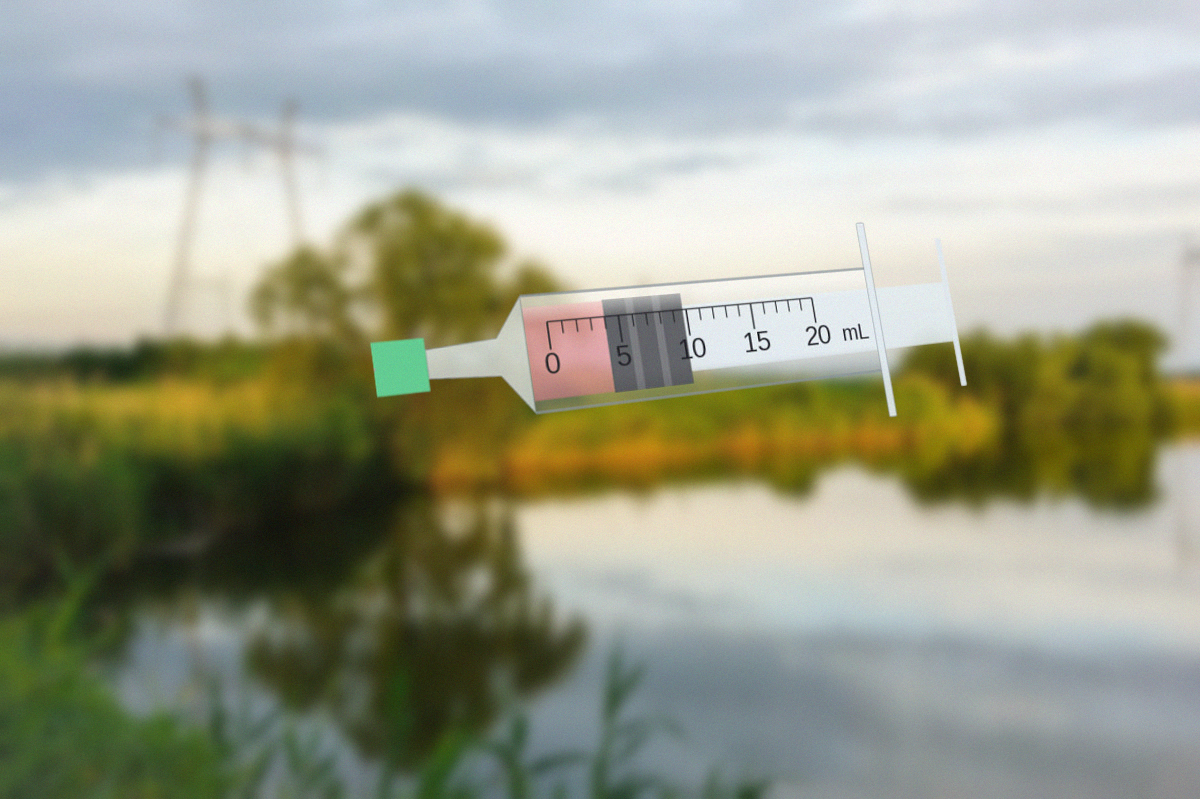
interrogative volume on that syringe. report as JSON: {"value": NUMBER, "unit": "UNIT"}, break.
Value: {"value": 4, "unit": "mL"}
